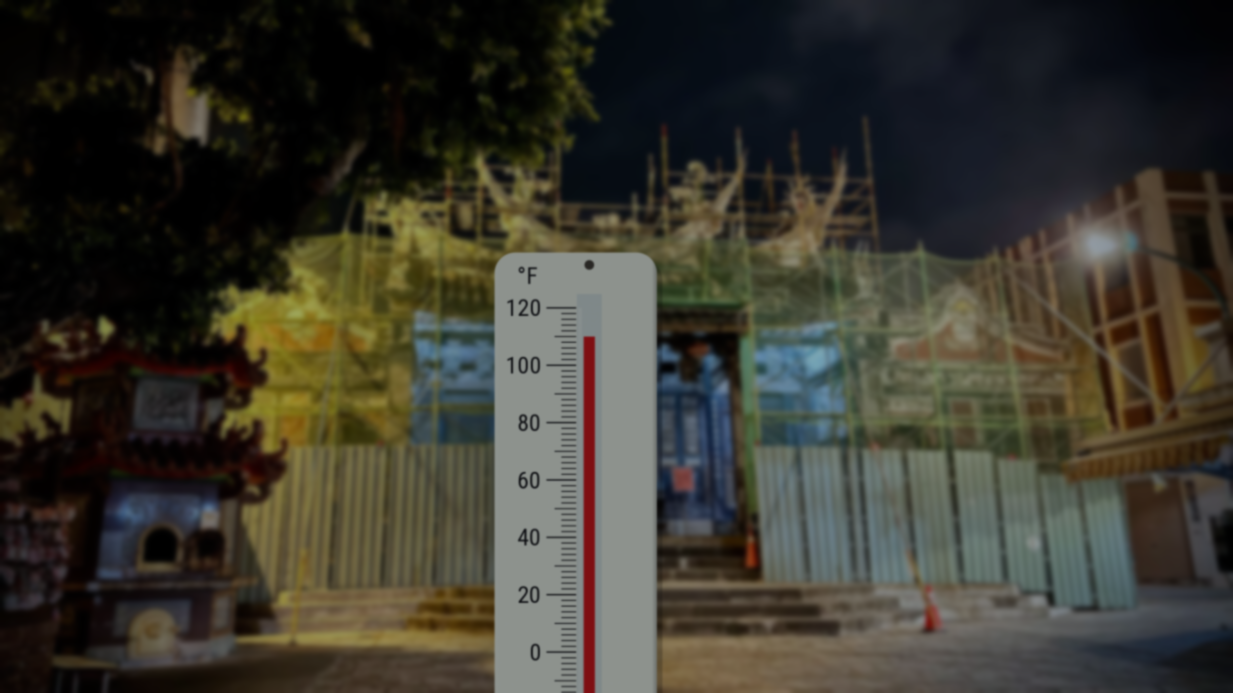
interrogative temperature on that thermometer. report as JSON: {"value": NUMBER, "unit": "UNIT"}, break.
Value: {"value": 110, "unit": "°F"}
